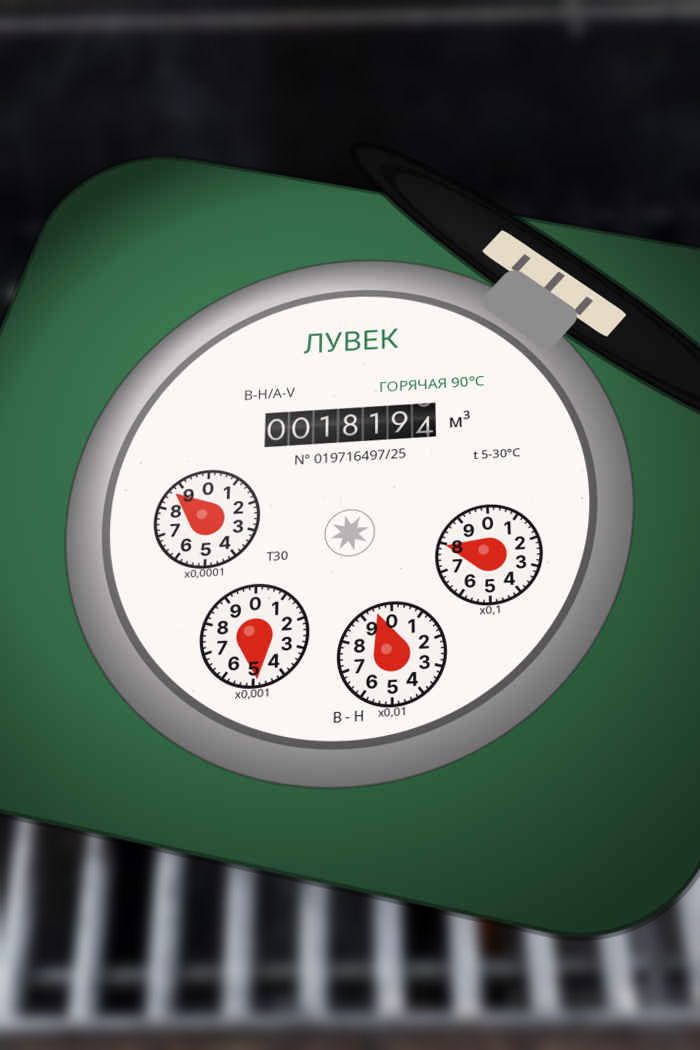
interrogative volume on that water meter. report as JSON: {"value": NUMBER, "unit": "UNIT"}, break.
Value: {"value": 18193.7948, "unit": "m³"}
